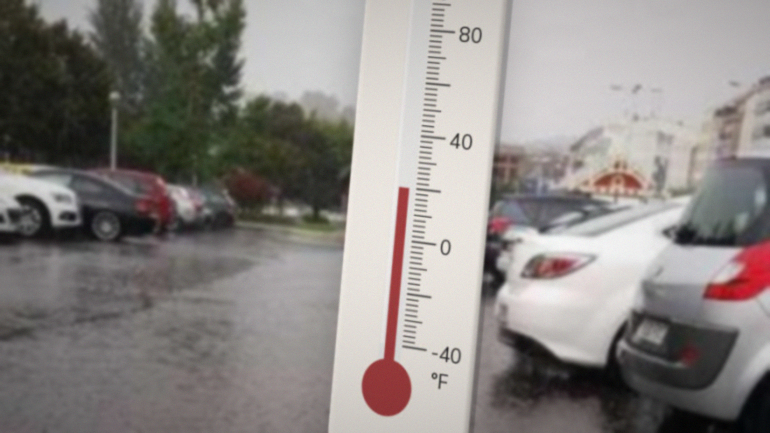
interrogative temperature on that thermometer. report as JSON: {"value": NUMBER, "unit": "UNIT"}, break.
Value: {"value": 20, "unit": "°F"}
